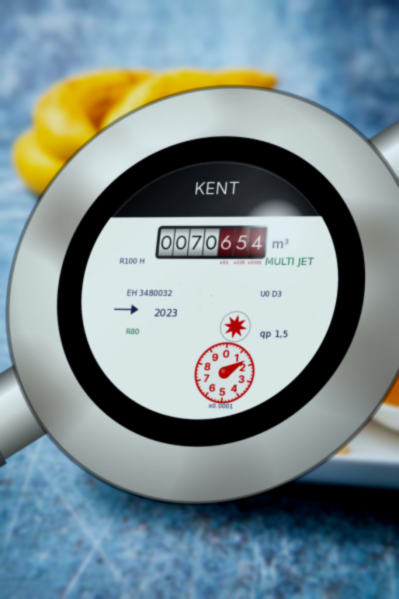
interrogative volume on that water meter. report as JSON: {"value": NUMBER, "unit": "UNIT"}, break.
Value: {"value": 70.6541, "unit": "m³"}
